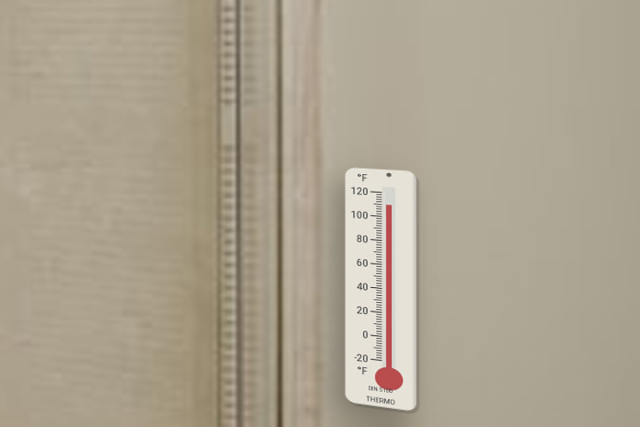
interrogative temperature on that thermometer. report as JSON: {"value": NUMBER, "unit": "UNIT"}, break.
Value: {"value": 110, "unit": "°F"}
